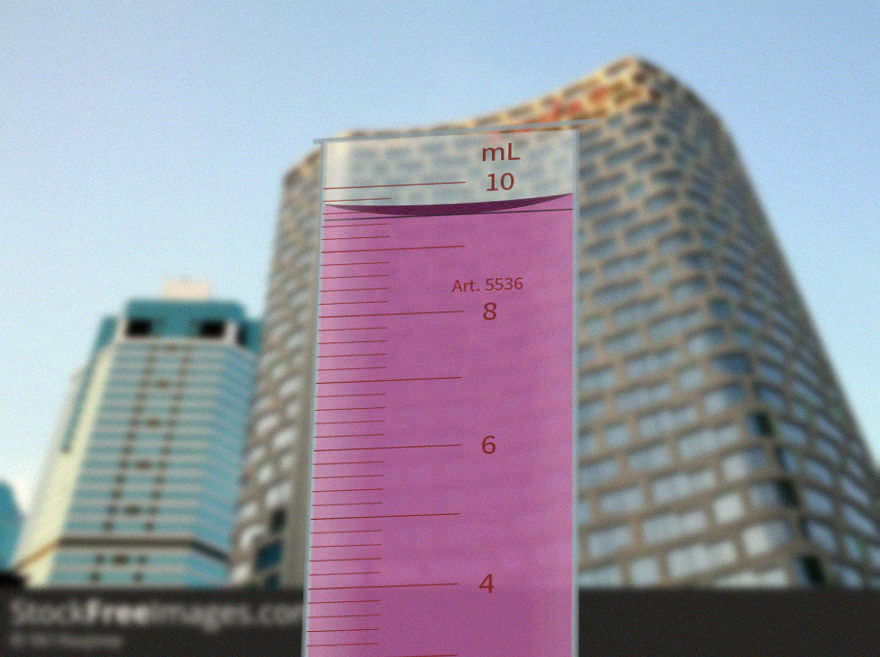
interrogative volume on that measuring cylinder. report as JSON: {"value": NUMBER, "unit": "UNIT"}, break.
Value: {"value": 9.5, "unit": "mL"}
